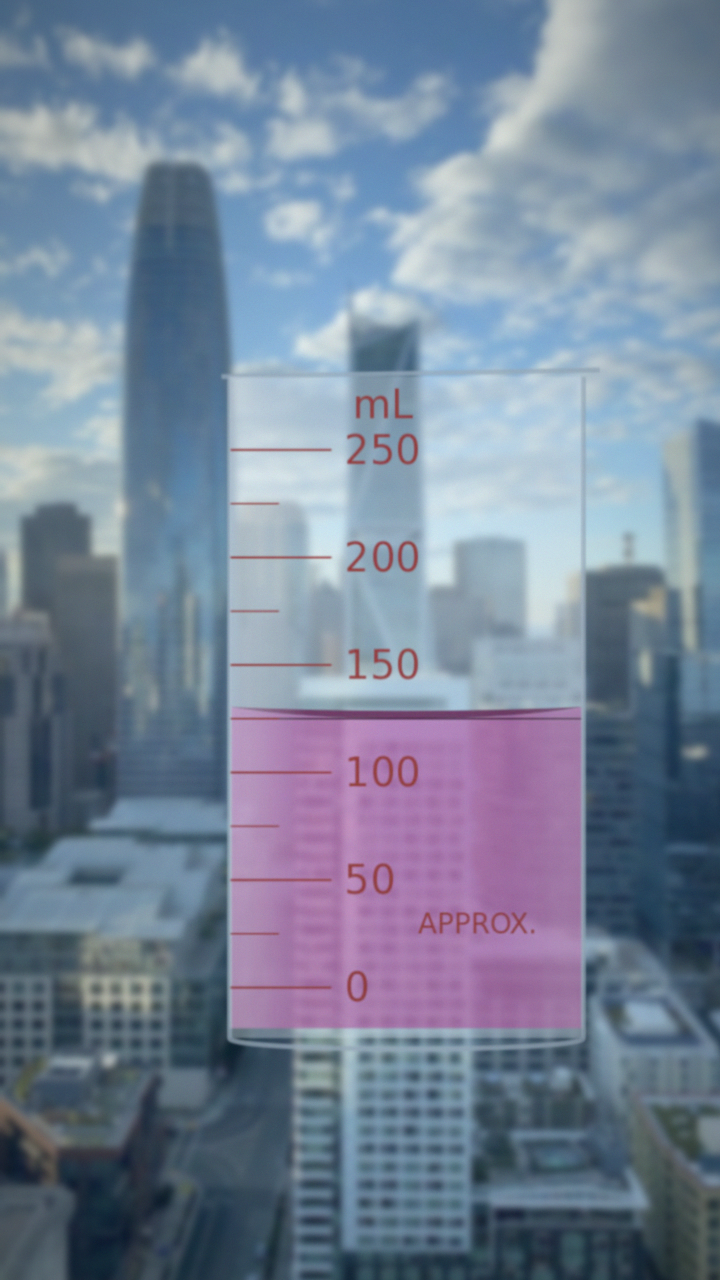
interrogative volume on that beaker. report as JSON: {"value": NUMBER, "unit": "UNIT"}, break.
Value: {"value": 125, "unit": "mL"}
